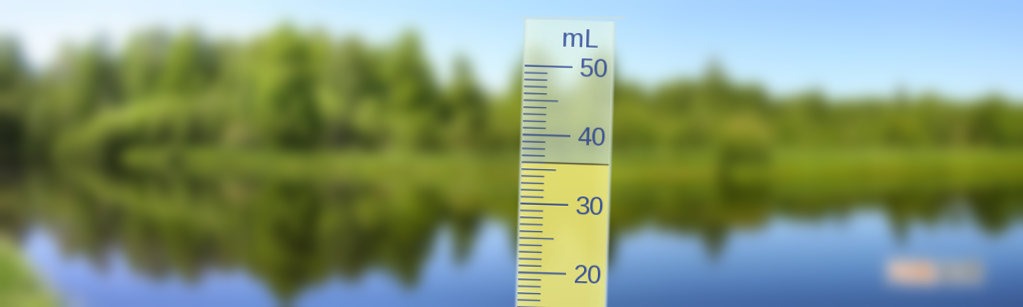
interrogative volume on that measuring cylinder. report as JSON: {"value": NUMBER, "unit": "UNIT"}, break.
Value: {"value": 36, "unit": "mL"}
